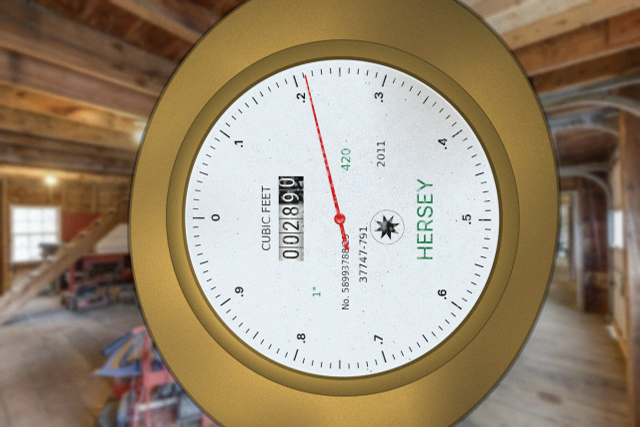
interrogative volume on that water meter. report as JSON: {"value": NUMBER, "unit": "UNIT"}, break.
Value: {"value": 2890.21, "unit": "ft³"}
